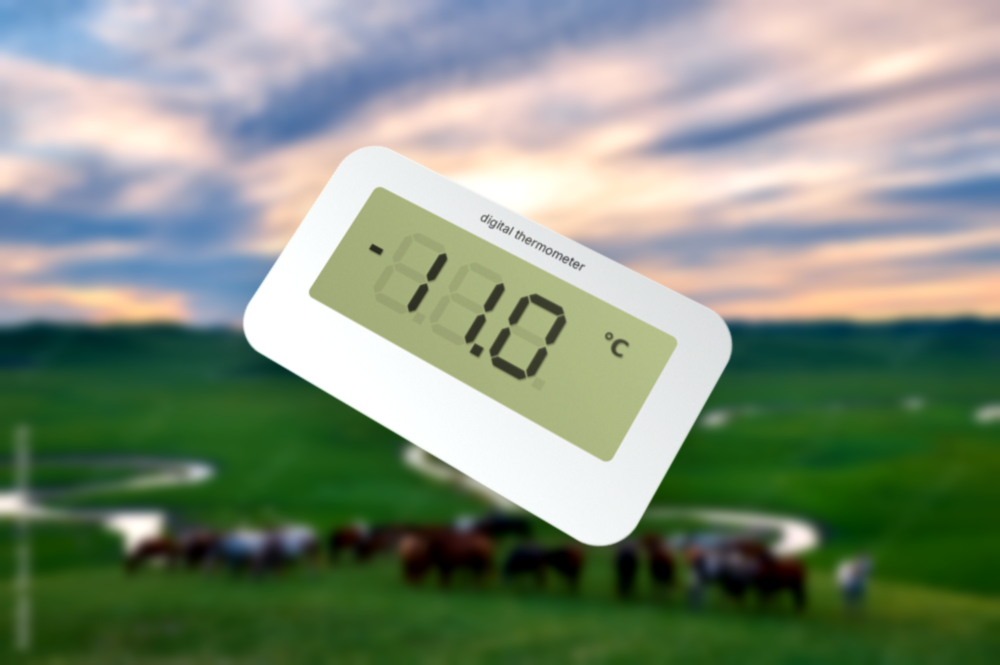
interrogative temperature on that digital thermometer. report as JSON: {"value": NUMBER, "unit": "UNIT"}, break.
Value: {"value": -11.0, "unit": "°C"}
